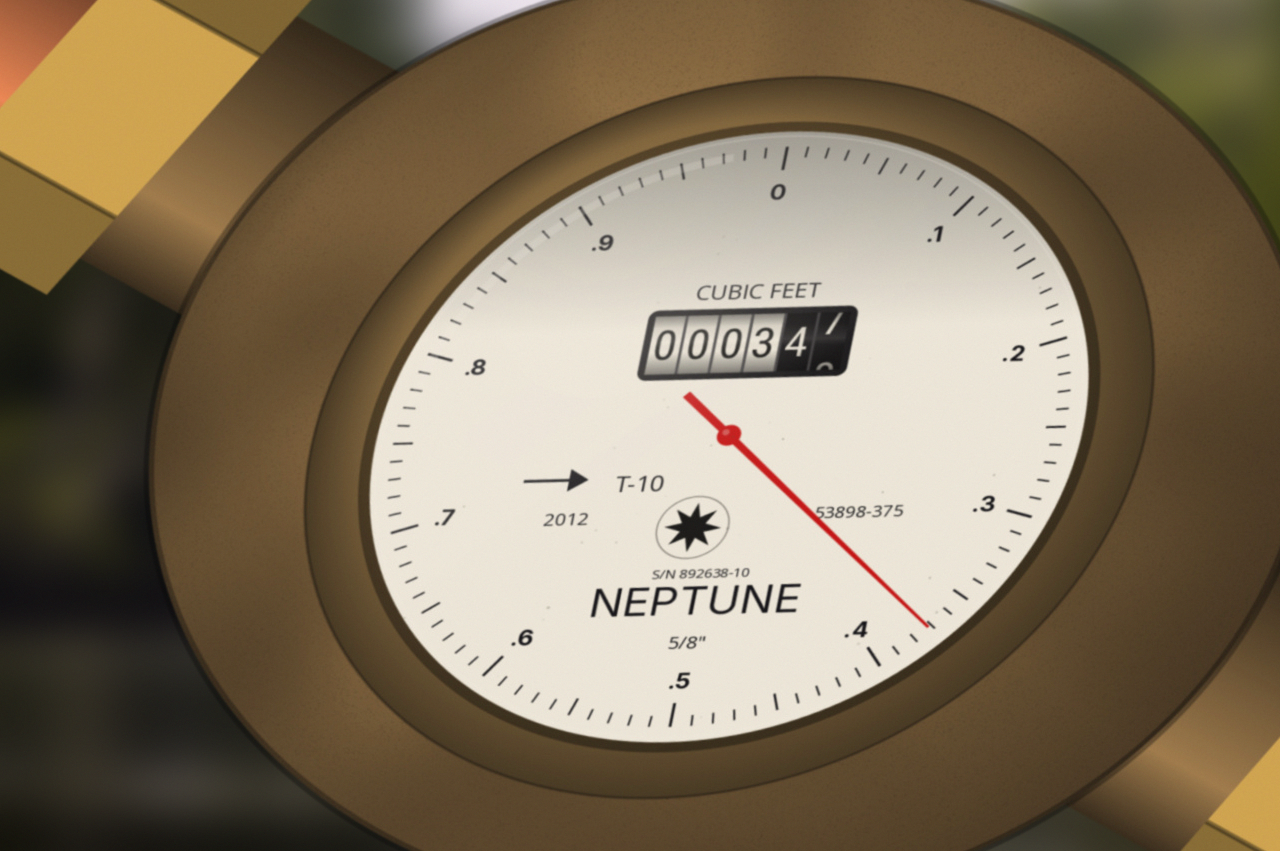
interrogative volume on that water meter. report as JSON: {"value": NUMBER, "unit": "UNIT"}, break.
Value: {"value": 347.37, "unit": "ft³"}
